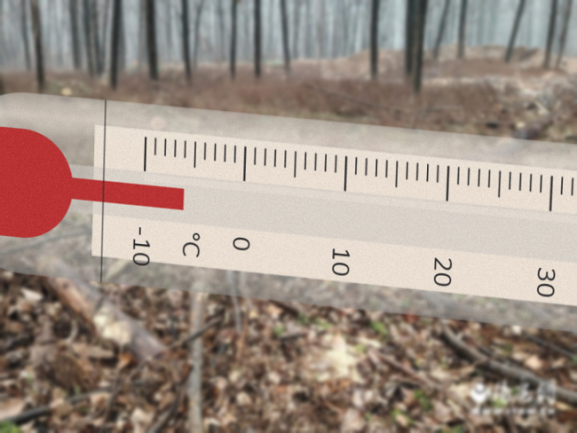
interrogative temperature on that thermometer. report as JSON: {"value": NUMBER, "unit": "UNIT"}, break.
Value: {"value": -6, "unit": "°C"}
